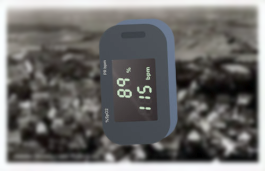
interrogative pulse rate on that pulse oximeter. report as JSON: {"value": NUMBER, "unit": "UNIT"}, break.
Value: {"value": 115, "unit": "bpm"}
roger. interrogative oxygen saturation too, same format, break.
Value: {"value": 89, "unit": "%"}
